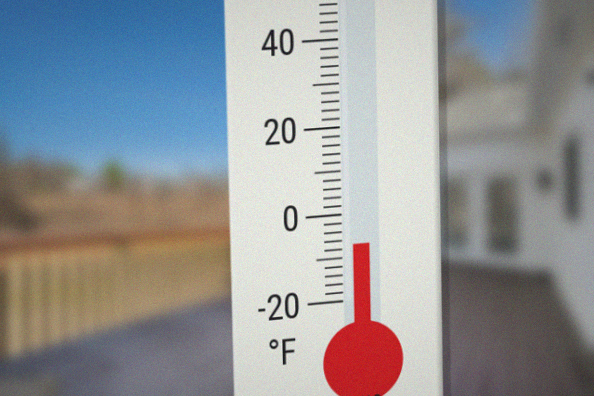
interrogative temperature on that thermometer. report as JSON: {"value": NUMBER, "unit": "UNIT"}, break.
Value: {"value": -7, "unit": "°F"}
